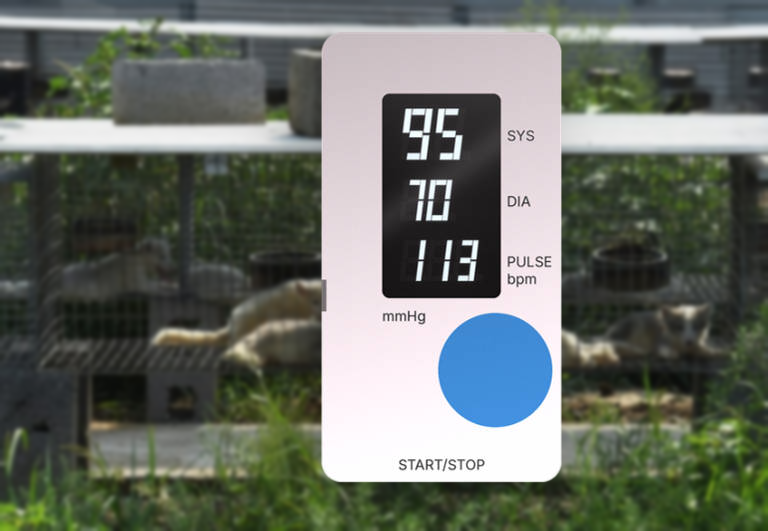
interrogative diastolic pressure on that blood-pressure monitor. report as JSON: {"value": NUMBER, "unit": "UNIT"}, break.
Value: {"value": 70, "unit": "mmHg"}
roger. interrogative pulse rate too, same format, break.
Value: {"value": 113, "unit": "bpm"}
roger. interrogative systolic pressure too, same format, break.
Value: {"value": 95, "unit": "mmHg"}
